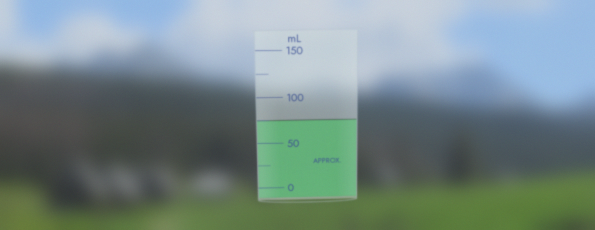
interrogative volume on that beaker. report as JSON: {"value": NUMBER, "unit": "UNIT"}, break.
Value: {"value": 75, "unit": "mL"}
